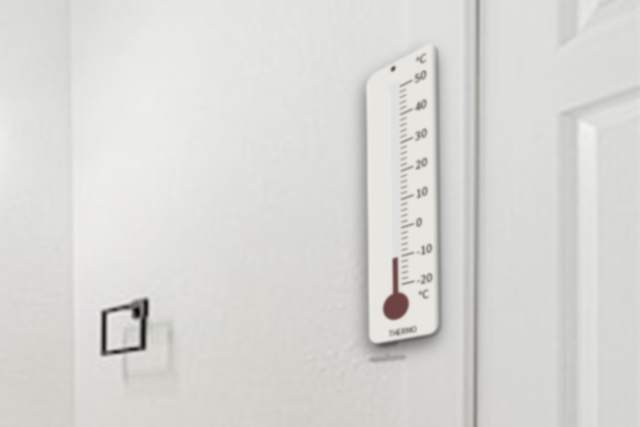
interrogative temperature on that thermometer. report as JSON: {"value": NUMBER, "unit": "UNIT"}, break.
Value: {"value": -10, "unit": "°C"}
